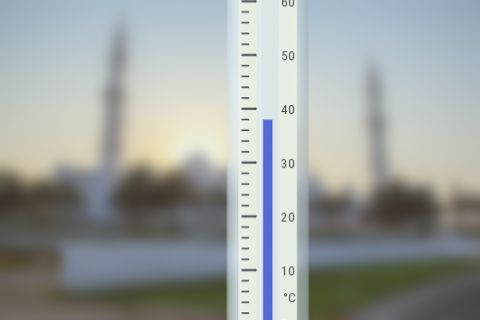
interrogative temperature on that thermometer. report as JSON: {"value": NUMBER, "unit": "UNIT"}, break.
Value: {"value": 38, "unit": "°C"}
